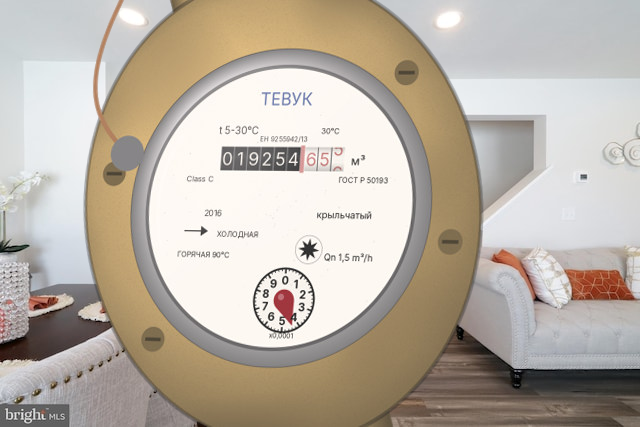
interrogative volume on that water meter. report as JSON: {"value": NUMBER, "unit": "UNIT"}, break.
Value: {"value": 19254.6554, "unit": "m³"}
